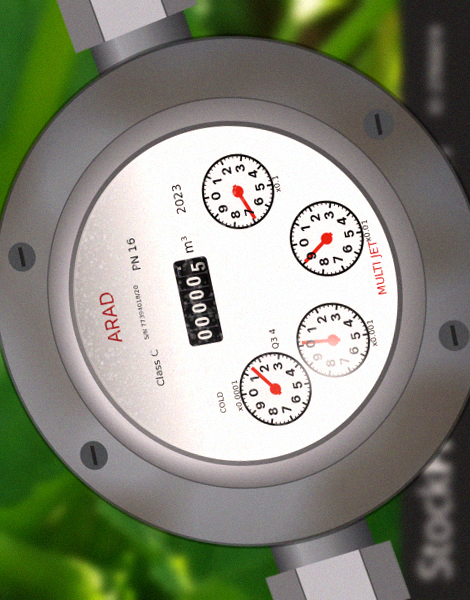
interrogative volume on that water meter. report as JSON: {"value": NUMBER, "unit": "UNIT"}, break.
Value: {"value": 4.6901, "unit": "m³"}
